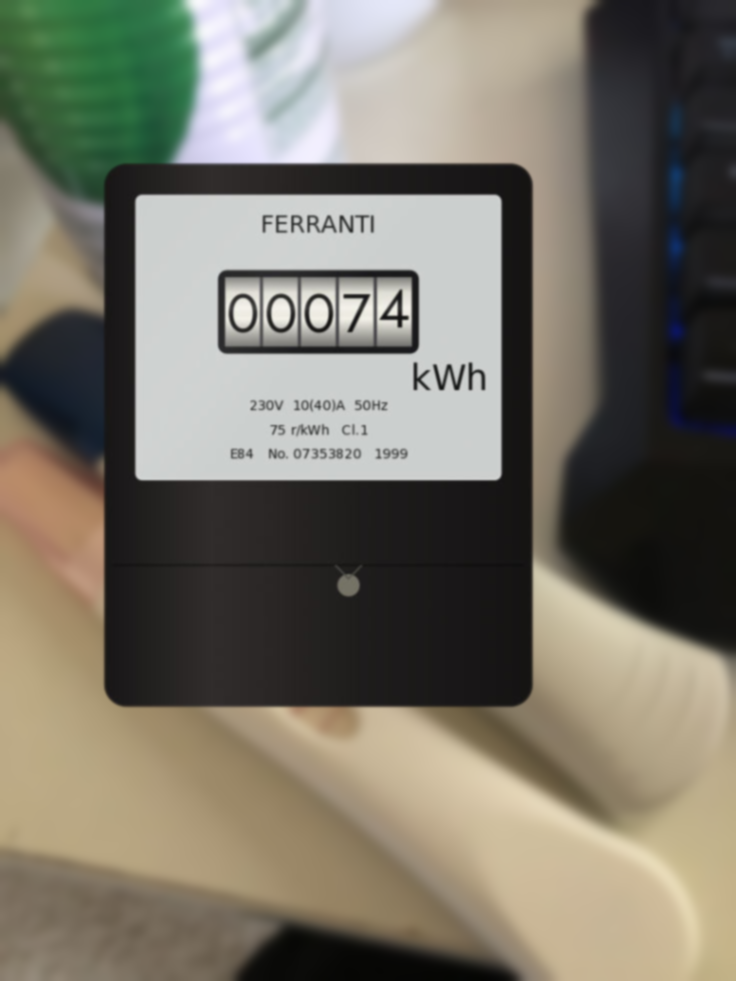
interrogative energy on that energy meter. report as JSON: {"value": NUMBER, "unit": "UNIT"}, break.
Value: {"value": 74, "unit": "kWh"}
